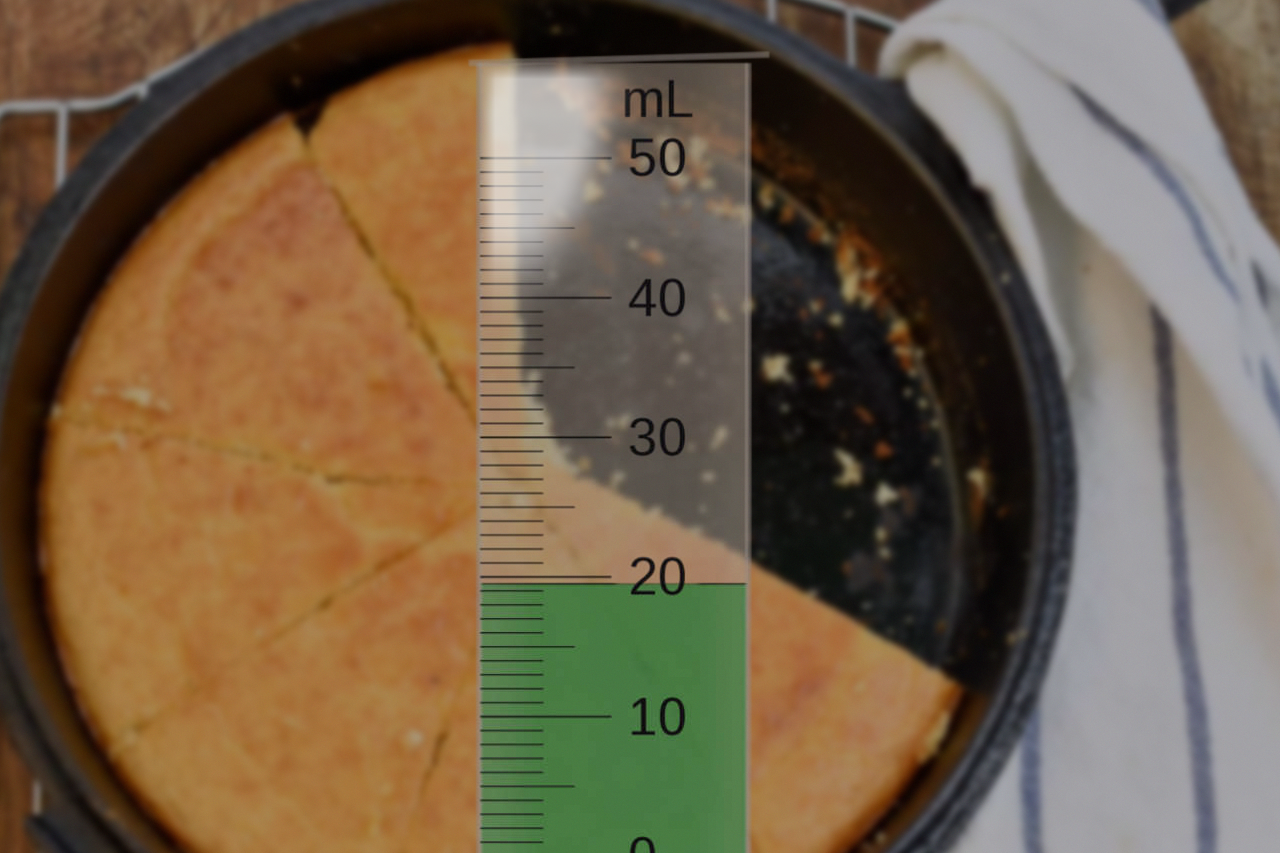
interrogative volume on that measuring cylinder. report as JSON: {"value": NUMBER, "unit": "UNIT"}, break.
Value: {"value": 19.5, "unit": "mL"}
